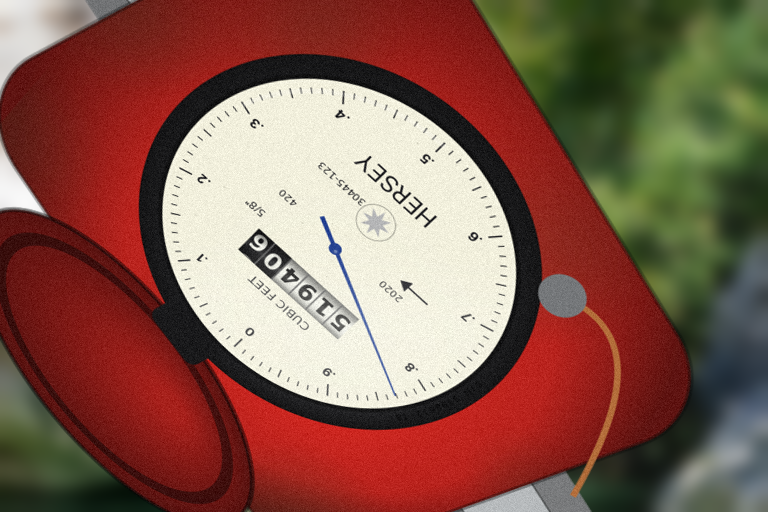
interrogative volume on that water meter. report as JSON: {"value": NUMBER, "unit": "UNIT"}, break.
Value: {"value": 519405.83, "unit": "ft³"}
